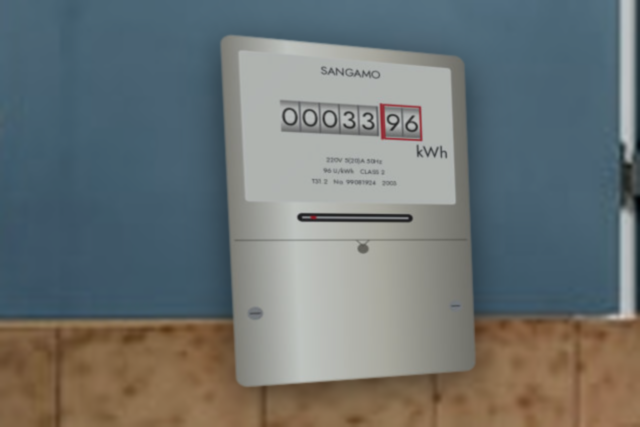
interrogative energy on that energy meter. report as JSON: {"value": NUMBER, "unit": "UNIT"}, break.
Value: {"value": 33.96, "unit": "kWh"}
